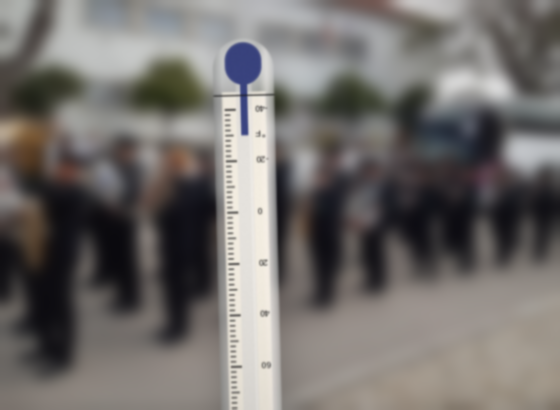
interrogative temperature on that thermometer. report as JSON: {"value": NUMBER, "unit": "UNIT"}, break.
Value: {"value": -30, "unit": "°F"}
